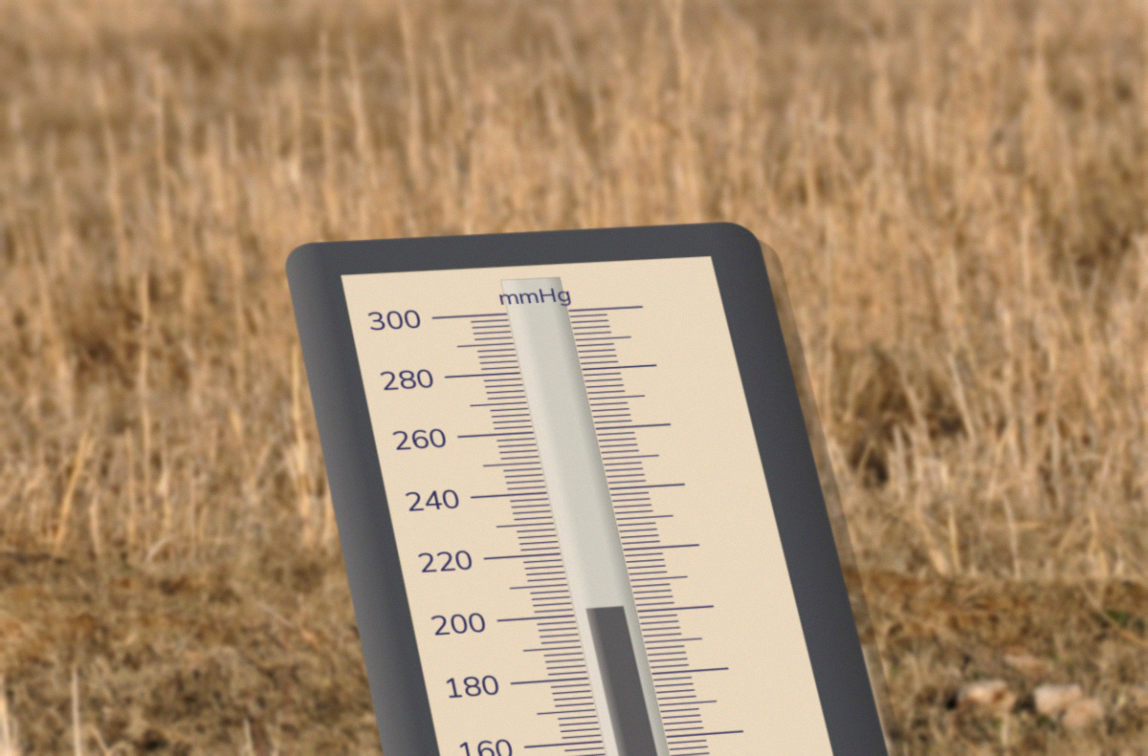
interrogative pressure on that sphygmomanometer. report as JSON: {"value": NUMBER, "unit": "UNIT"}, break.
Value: {"value": 202, "unit": "mmHg"}
